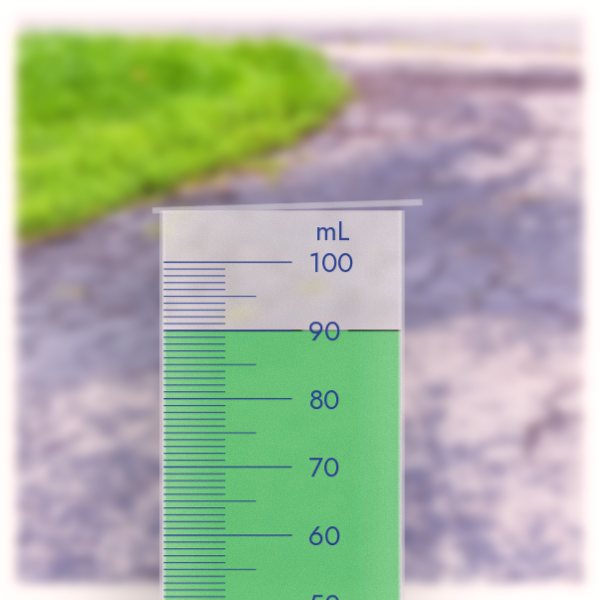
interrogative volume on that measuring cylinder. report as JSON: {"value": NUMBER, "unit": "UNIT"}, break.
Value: {"value": 90, "unit": "mL"}
